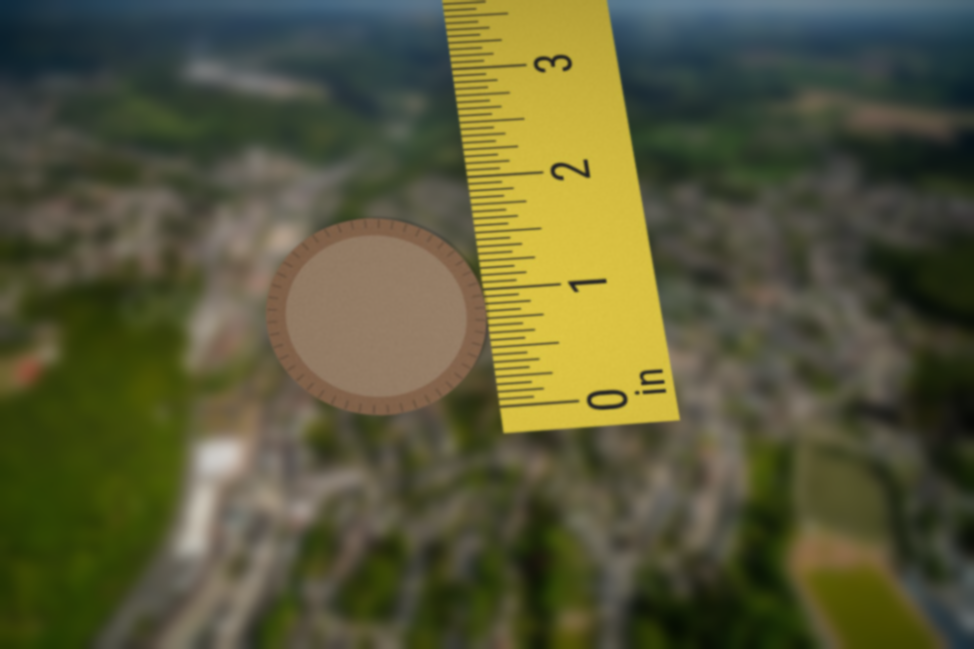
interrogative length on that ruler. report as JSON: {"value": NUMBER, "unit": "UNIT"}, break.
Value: {"value": 1.6875, "unit": "in"}
